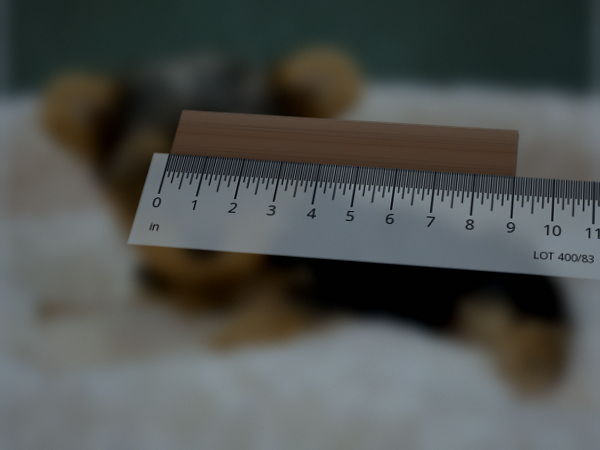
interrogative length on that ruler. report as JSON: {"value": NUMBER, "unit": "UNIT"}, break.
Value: {"value": 9, "unit": "in"}
